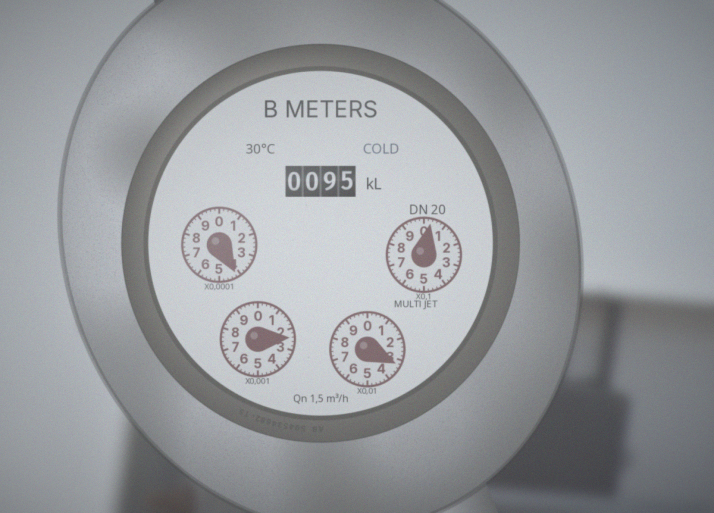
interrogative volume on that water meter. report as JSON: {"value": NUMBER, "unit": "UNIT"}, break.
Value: {"value": 95.0324, "unit": "kL"}
